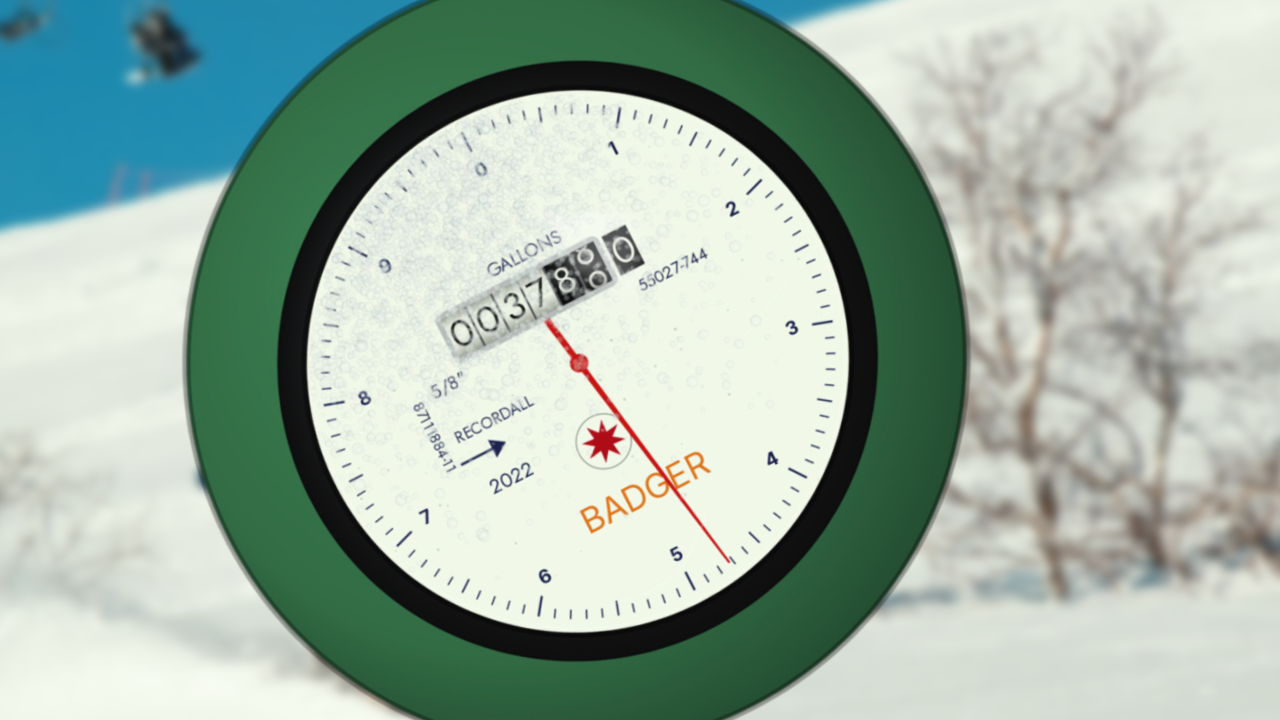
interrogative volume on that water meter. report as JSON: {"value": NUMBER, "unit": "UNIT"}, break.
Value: {"value": 37884.7, "unit": "gal"}
